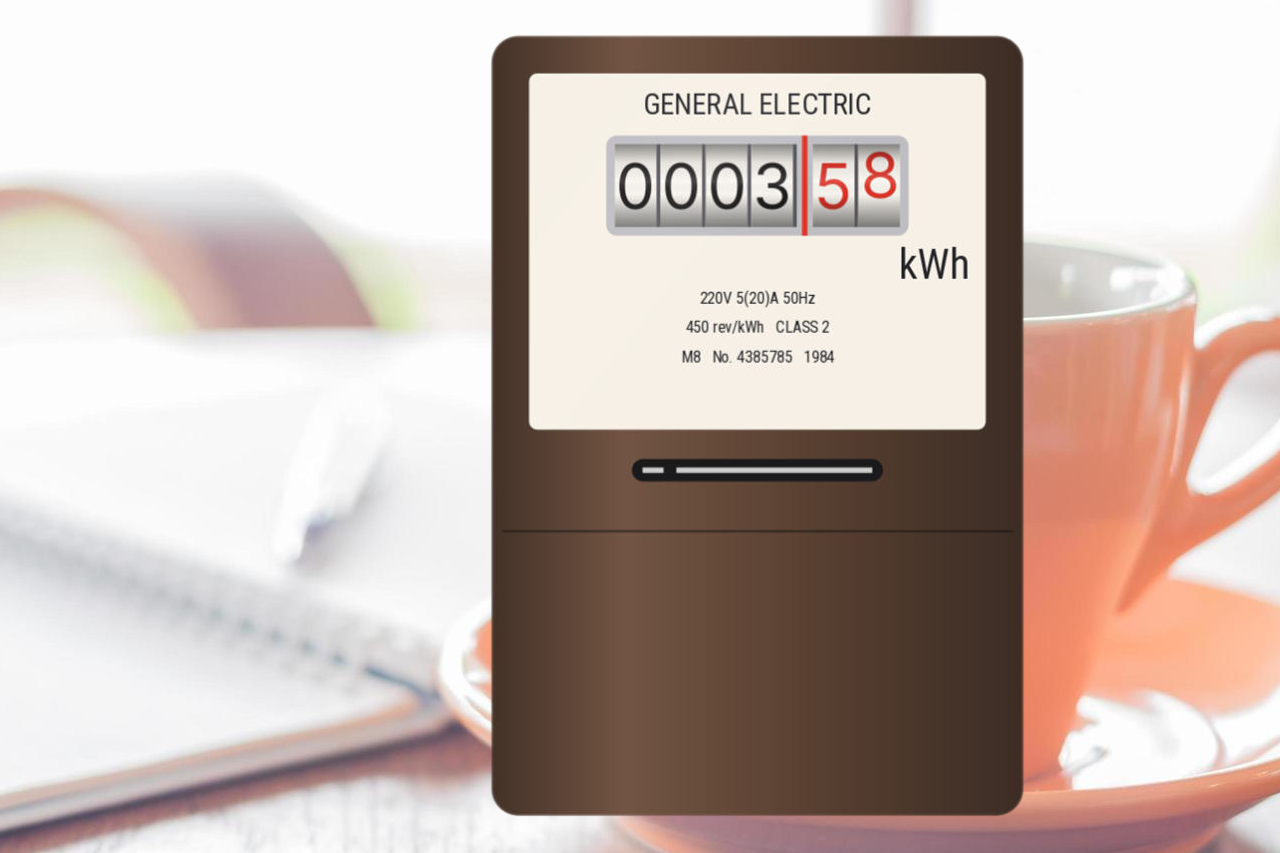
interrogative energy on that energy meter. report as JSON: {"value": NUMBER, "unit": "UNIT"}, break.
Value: {"value": 3.58, "unit": "kWh"}
